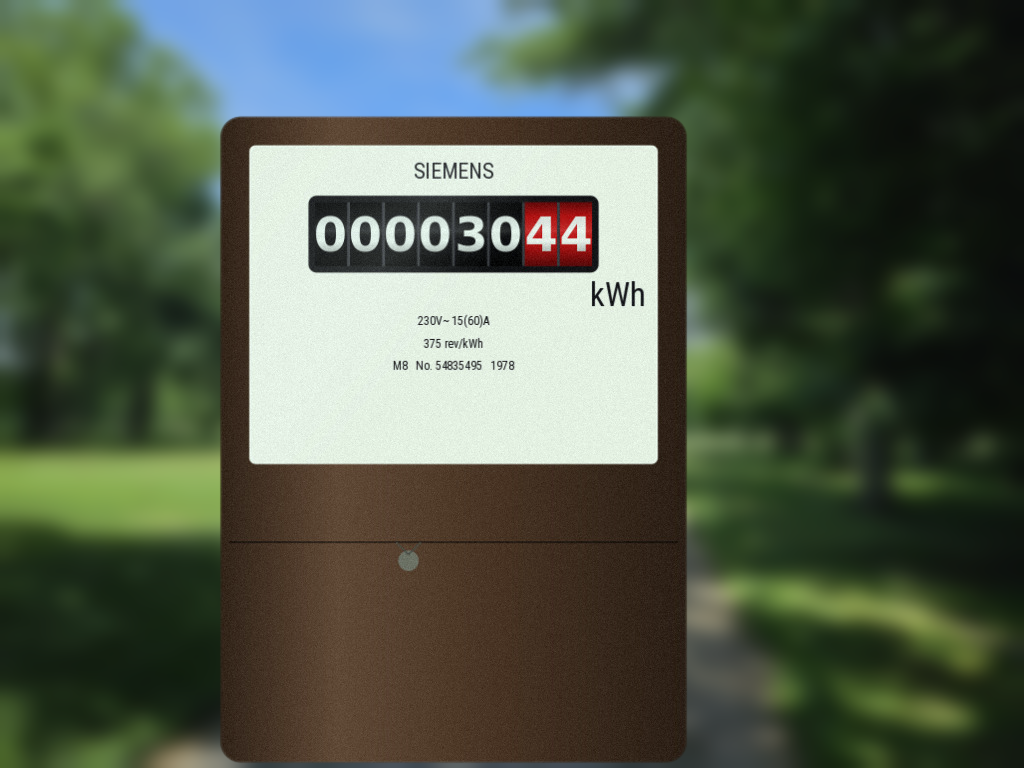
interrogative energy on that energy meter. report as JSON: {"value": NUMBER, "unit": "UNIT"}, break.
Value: {"value": 30.44, "unit": "kWh"}
